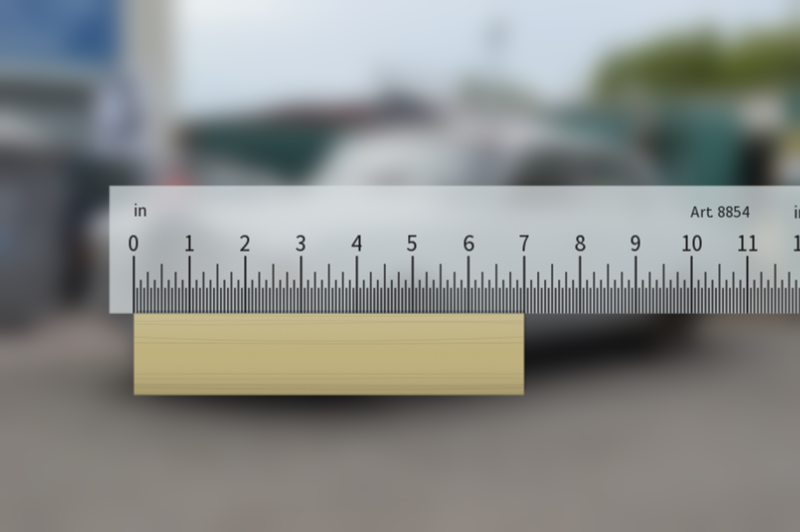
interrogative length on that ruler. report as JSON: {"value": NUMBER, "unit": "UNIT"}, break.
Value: {"value": 7, "unit": "in"}
